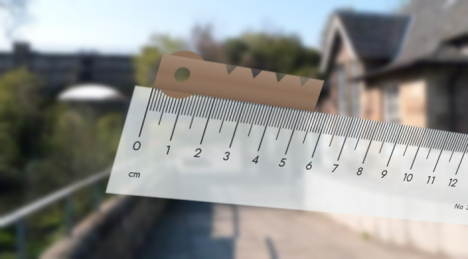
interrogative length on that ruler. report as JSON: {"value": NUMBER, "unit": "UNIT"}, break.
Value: {"value": 5.5, "unit": "cm"}
